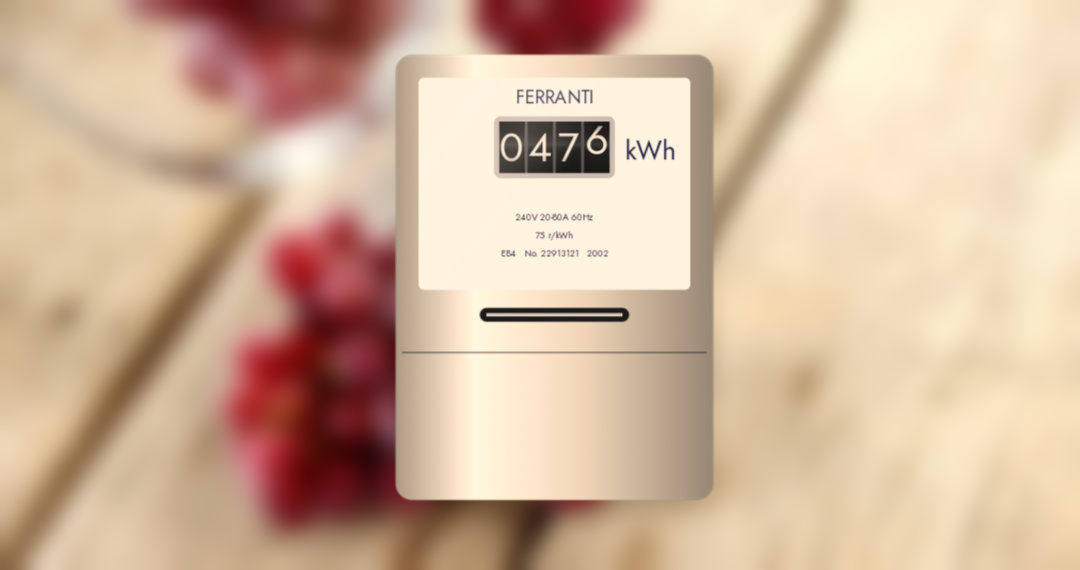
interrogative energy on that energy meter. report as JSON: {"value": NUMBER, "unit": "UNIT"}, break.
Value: {"value": 476, "unit": "kWh"}
